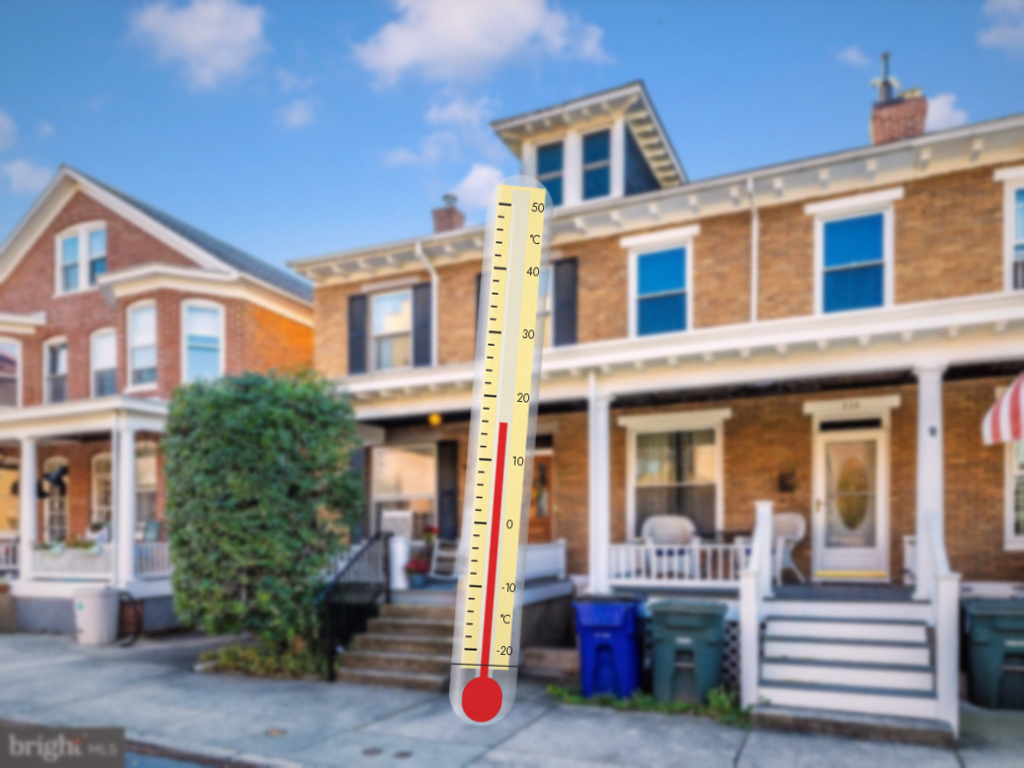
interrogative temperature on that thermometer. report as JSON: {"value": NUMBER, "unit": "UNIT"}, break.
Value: {"value": 16, "unit": "°C"}
